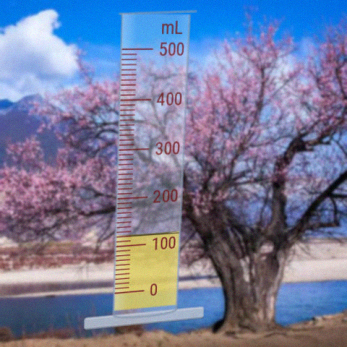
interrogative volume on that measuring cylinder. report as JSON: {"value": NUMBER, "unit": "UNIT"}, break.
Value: {"value": 120, "unit": "mL"}
